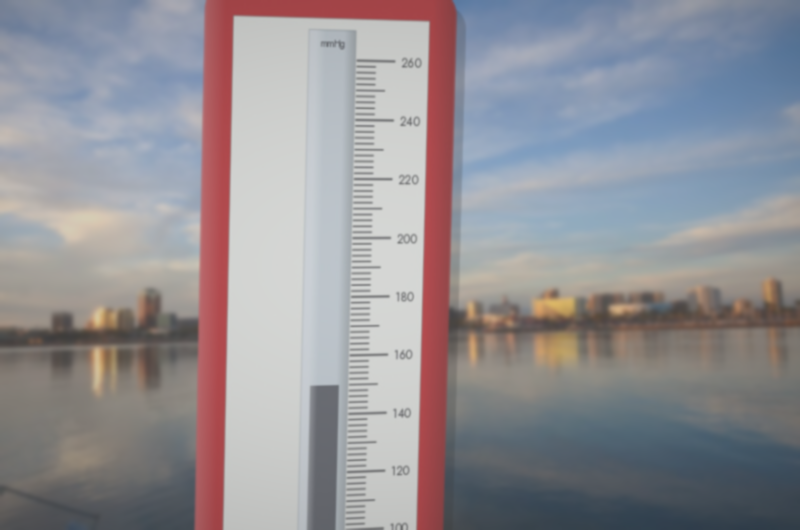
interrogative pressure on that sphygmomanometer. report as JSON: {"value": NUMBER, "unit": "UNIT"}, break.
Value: {"value": 150, "unit": "mmHg"}
